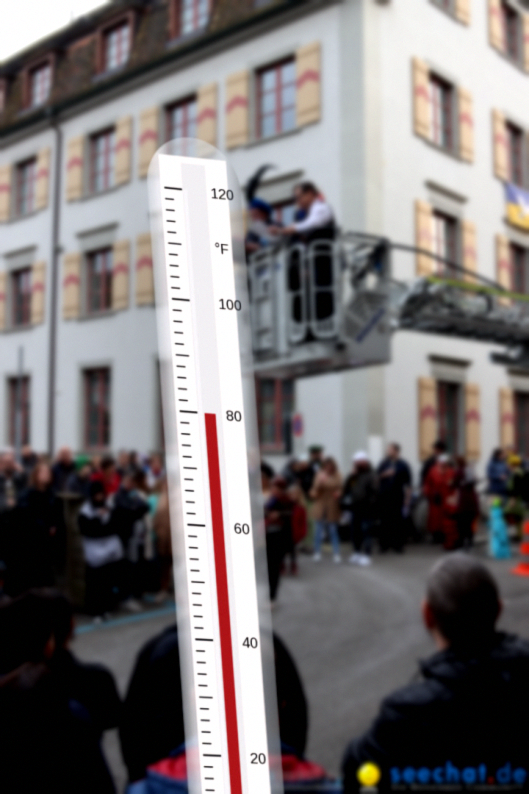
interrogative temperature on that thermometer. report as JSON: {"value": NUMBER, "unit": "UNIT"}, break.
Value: {"value": 80, "unit": "°F"}
